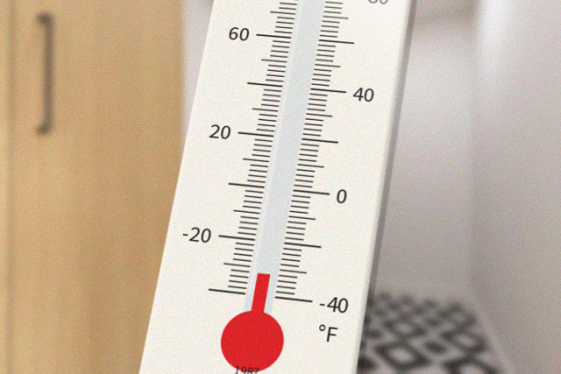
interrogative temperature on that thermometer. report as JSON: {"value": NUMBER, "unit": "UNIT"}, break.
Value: {"value": -32, "unit": "°F"}
